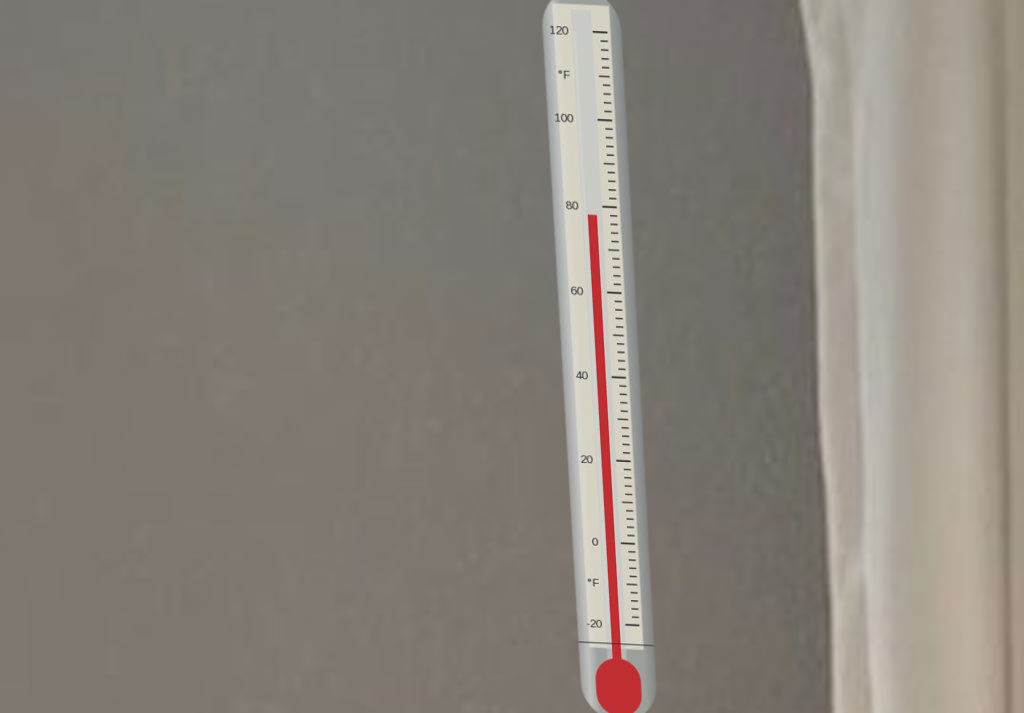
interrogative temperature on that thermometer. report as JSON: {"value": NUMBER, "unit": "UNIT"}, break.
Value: {"value": 78, "unit": "°F"}
